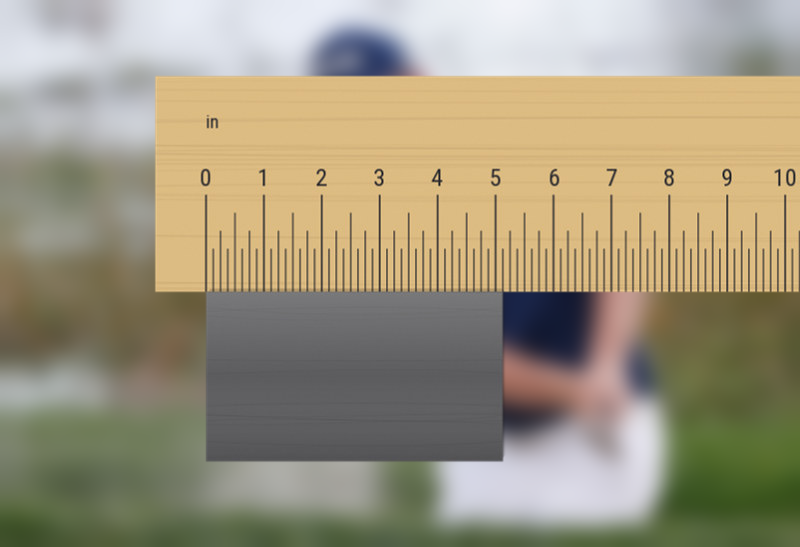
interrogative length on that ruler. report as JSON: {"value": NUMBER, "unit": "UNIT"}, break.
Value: {"value": 5.125, "unit": "in"}
